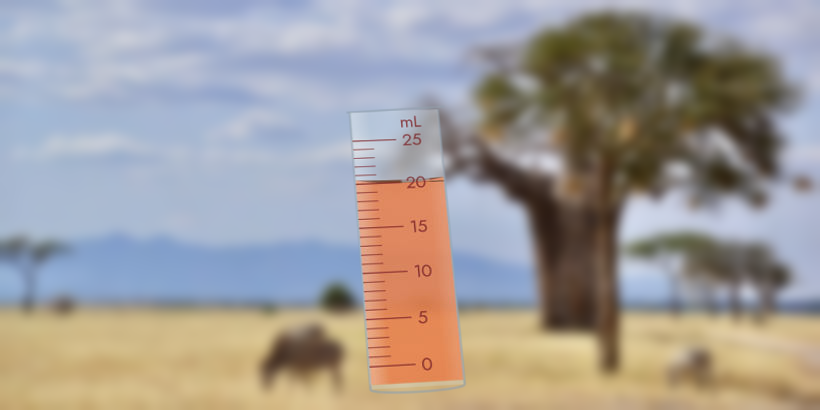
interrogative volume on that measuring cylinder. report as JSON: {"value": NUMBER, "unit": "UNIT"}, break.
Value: {"value": 20, "unit": "mL"}
